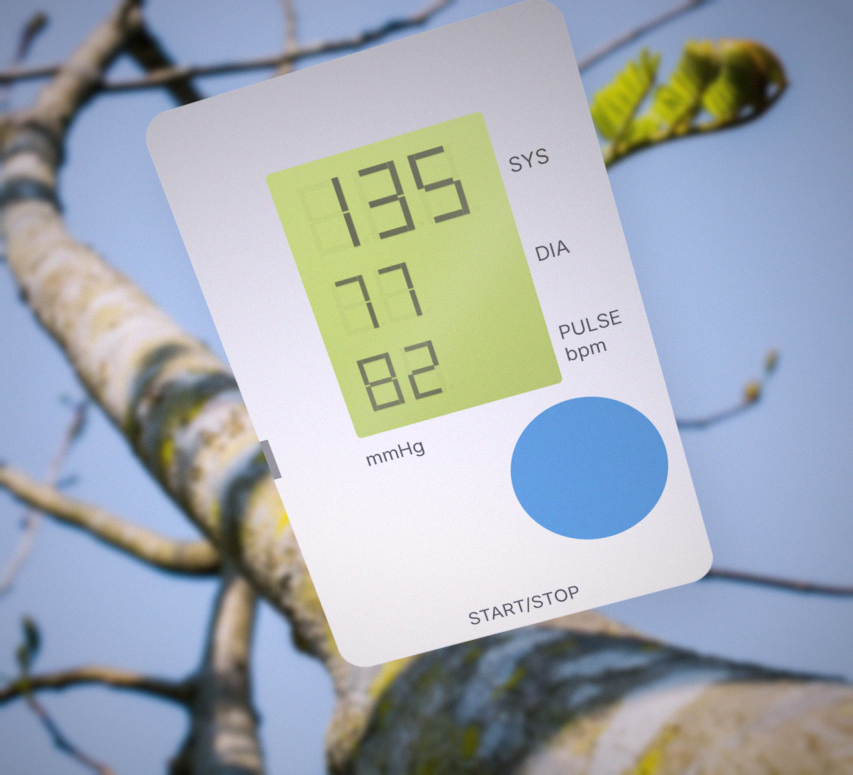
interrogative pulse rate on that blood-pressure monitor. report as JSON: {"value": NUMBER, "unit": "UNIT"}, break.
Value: {"value": 82, "unit": "bpm"}
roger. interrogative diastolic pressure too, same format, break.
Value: {"value": 77, "unit": "mmHg"}
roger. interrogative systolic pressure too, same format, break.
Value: {"value": 135, "unit": "mmHg"}
